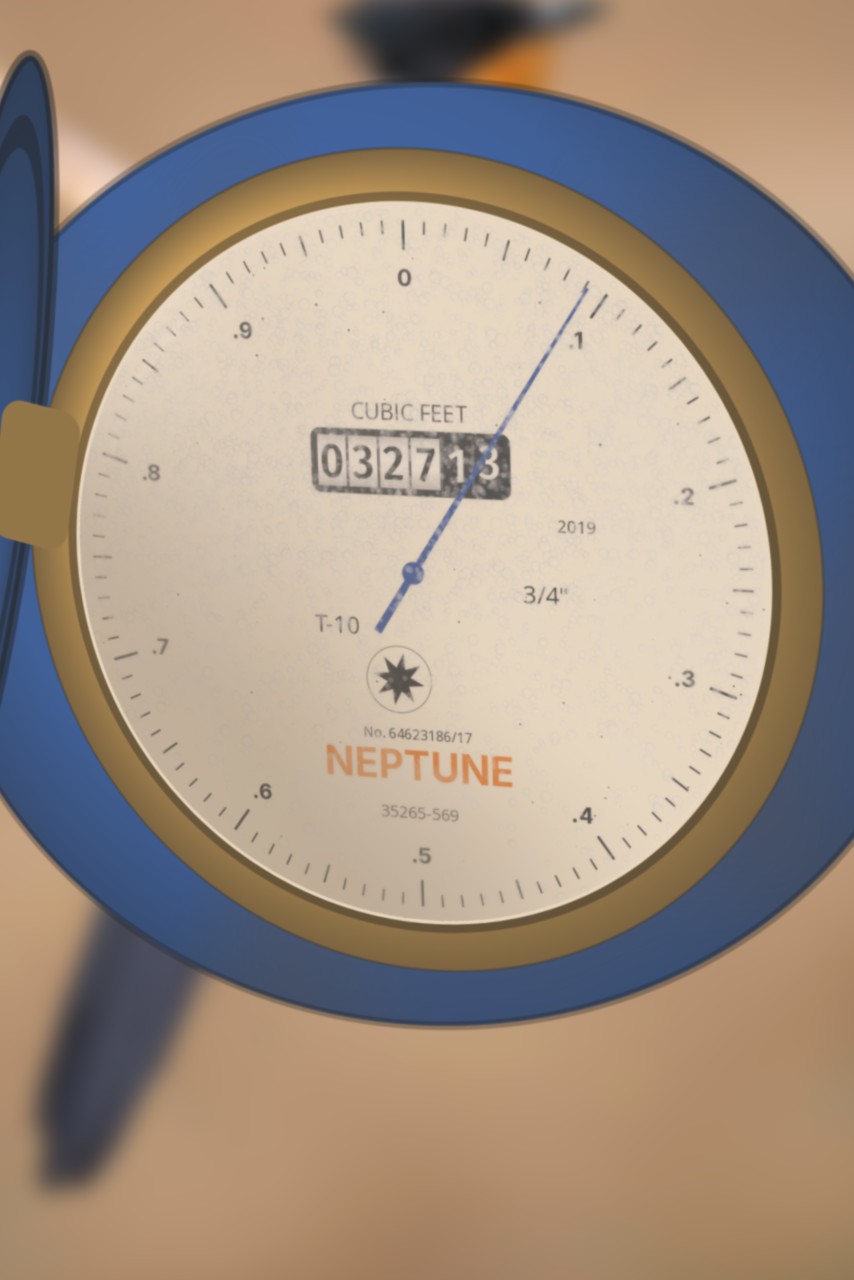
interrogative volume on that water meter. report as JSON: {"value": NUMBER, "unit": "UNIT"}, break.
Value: {"value": 32713.09, "unit": "ft³"}
